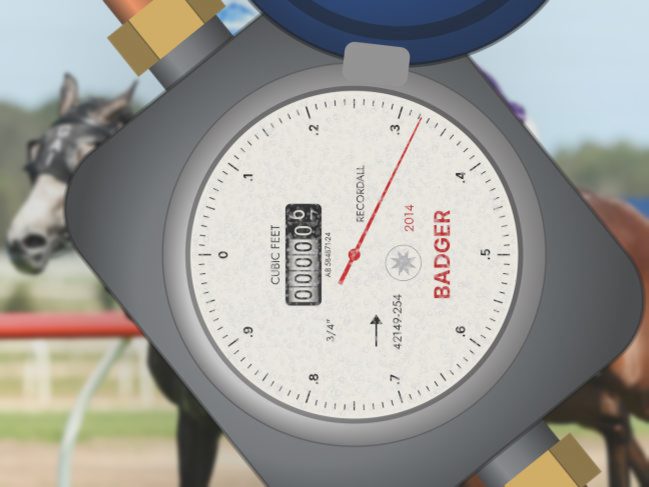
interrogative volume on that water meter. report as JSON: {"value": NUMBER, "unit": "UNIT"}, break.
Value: {"value": 6.32, "unit": "ft³"}
